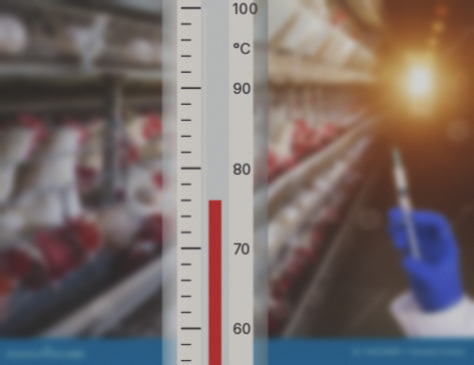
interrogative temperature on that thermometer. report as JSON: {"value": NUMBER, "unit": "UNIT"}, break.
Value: {"value": 76, "unit": "°C"}
